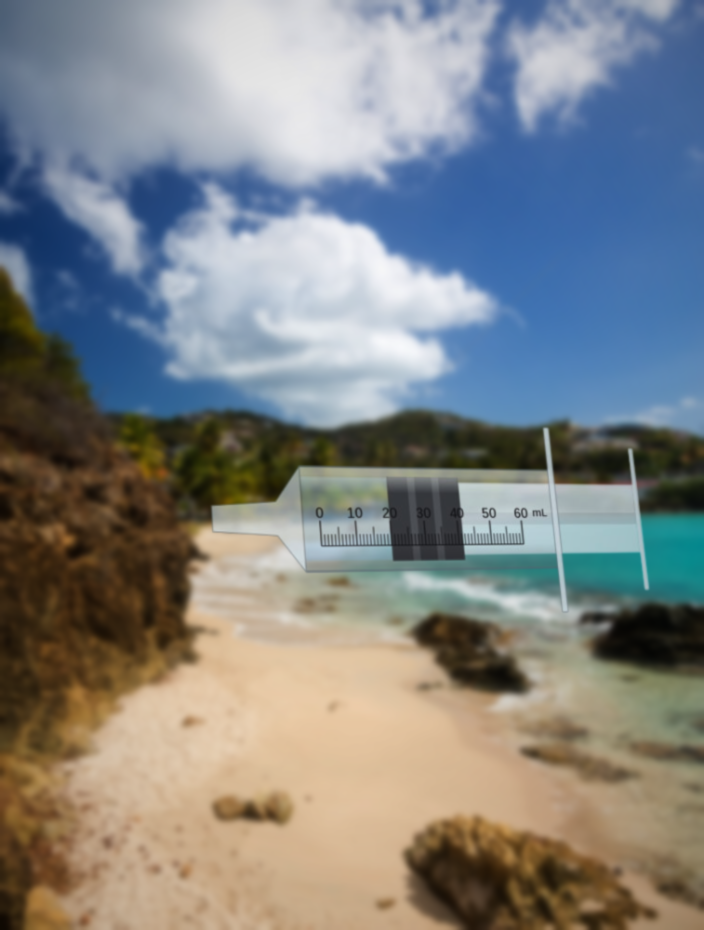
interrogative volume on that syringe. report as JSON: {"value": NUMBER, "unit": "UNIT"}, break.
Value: {"value": 20, "unit": "mL"}
